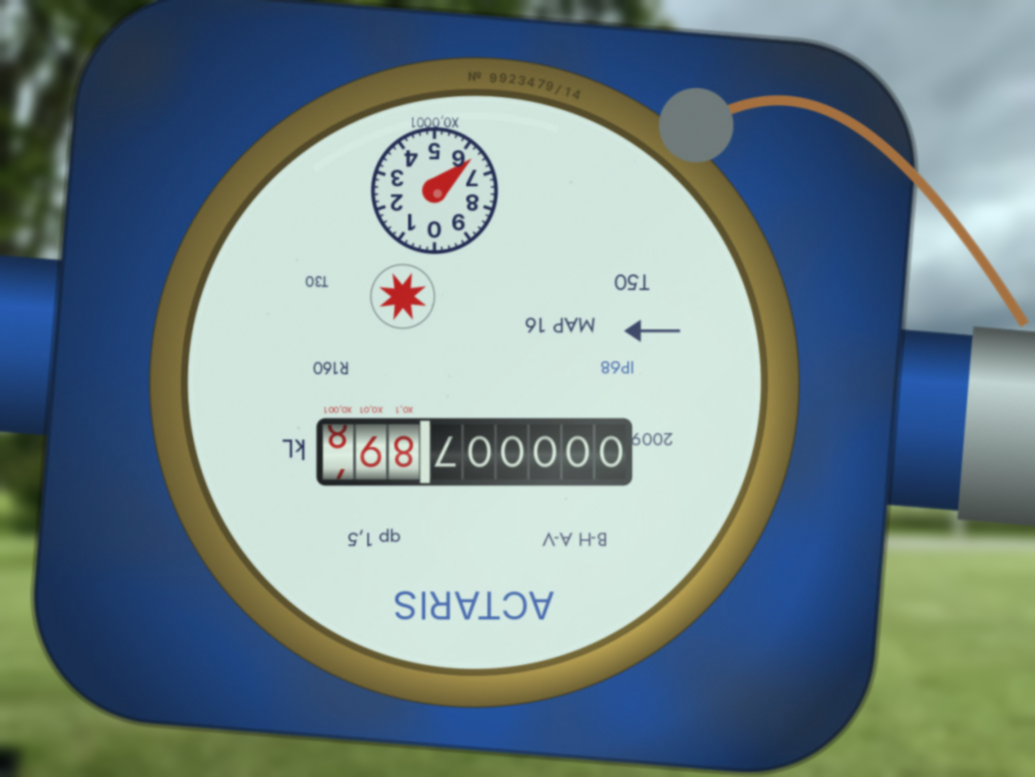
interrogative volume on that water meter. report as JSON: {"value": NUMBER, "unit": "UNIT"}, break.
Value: {"value": 7.8976, "unit": "kL"}
